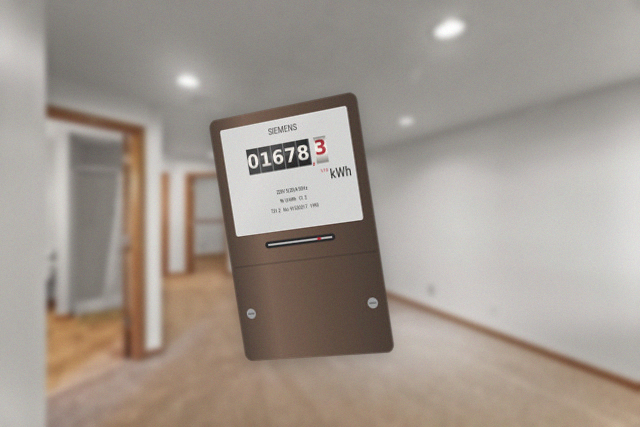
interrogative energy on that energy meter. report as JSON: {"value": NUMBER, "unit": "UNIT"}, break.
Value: {"value": 1678.3, "unit": "kWh"}
